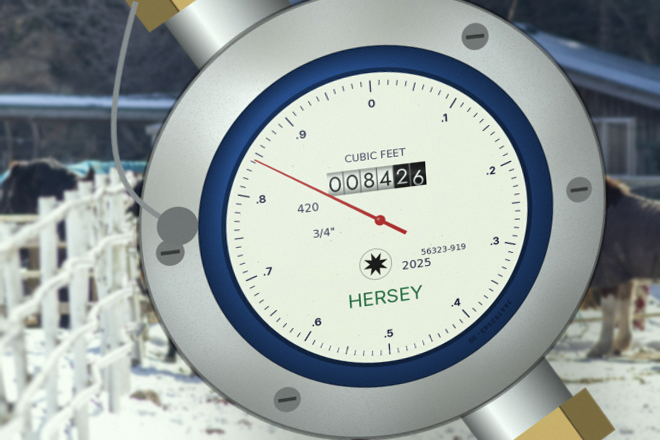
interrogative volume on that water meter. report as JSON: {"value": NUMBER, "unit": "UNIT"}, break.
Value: {"value": 8425.84, "unit": "ft³"}
